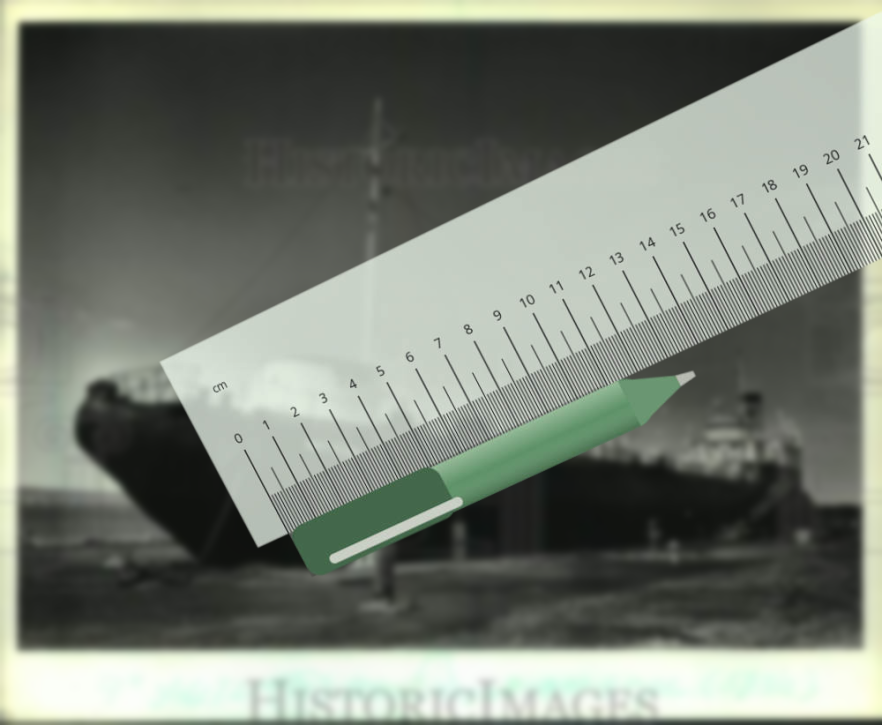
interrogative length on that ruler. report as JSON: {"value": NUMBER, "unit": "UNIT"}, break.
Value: {"value": 13.5, "unit": "cm"}
